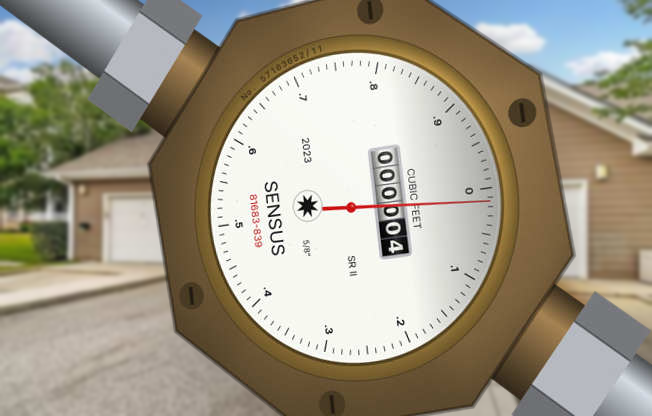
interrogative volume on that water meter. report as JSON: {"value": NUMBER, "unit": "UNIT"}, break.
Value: {"value": 4.01, "unit": "ft³"}
